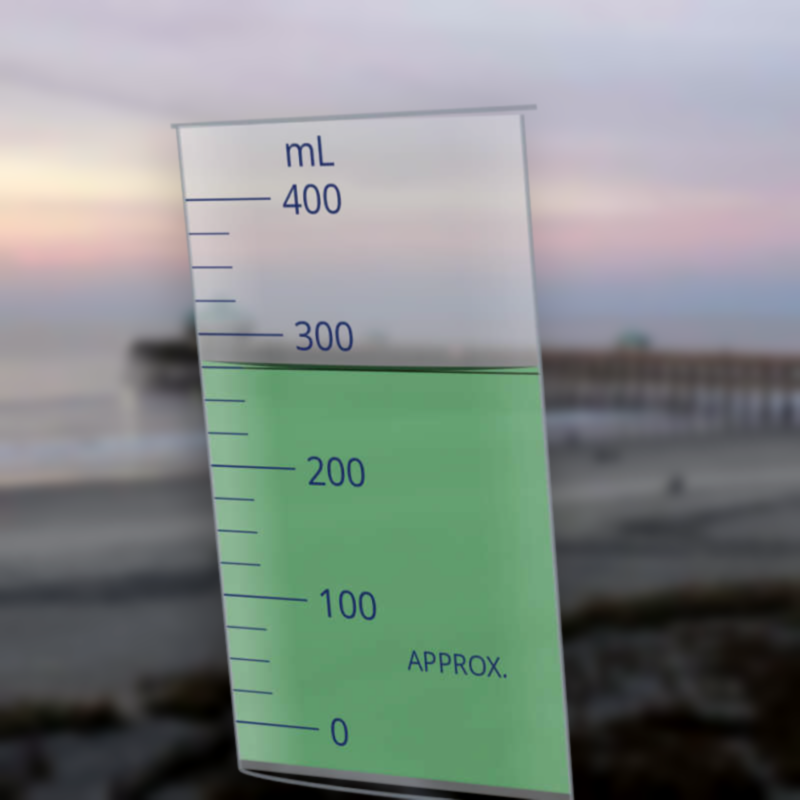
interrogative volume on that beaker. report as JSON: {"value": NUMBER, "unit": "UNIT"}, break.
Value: {"value": 275, "unit": "mL"}
